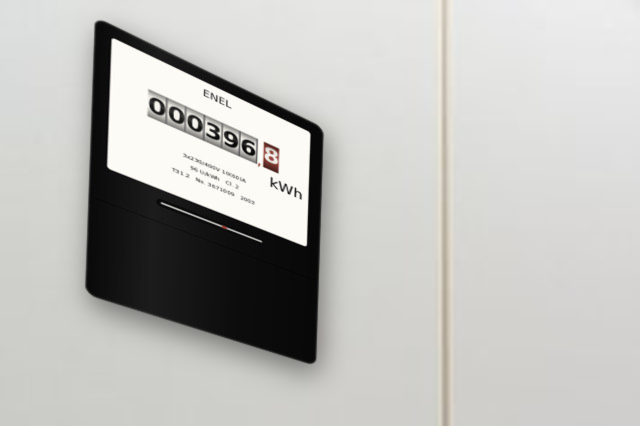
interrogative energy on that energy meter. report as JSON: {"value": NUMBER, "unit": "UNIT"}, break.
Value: {"value": 396.8, "unit": "kWh"}
